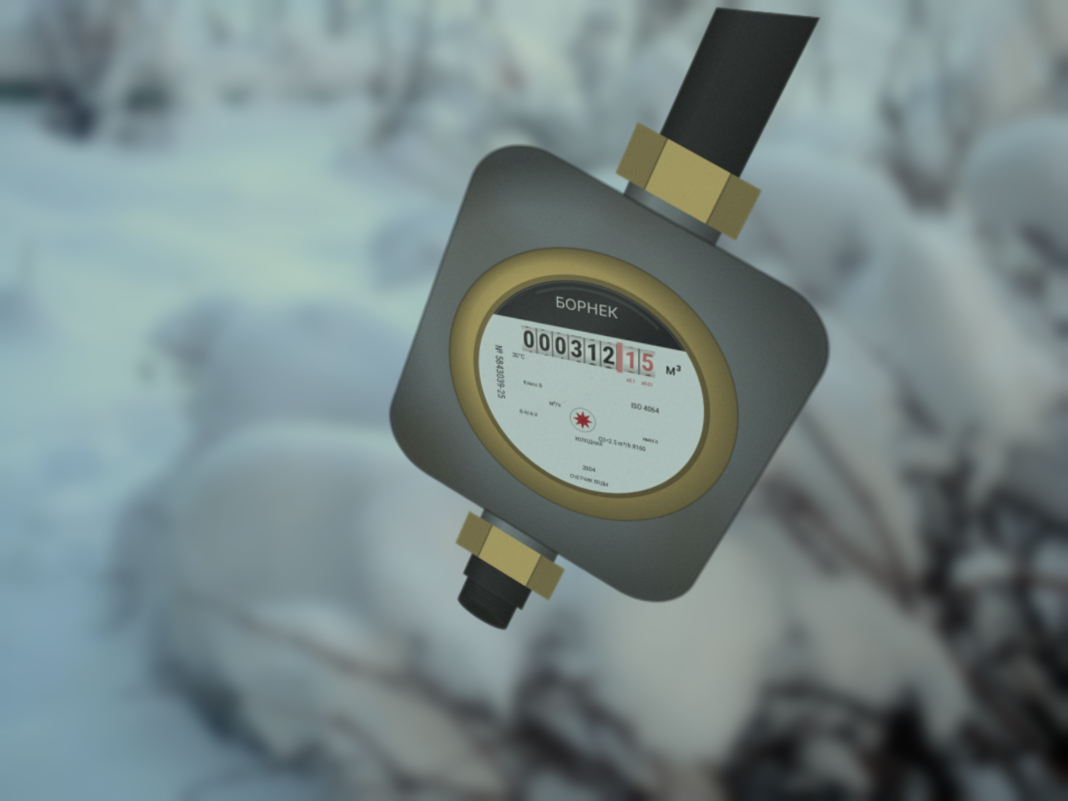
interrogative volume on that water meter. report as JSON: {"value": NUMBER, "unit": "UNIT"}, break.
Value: {"value": 312.15, "unit": "m³"}
